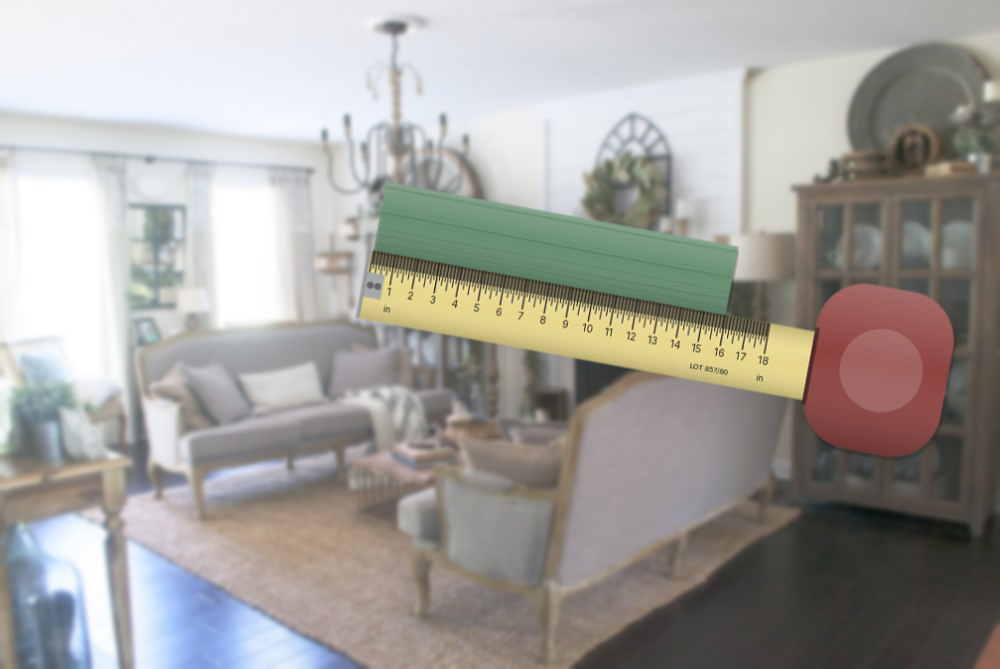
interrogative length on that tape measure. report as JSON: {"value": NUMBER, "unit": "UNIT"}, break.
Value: {"value": 16, "unit": "in"}
